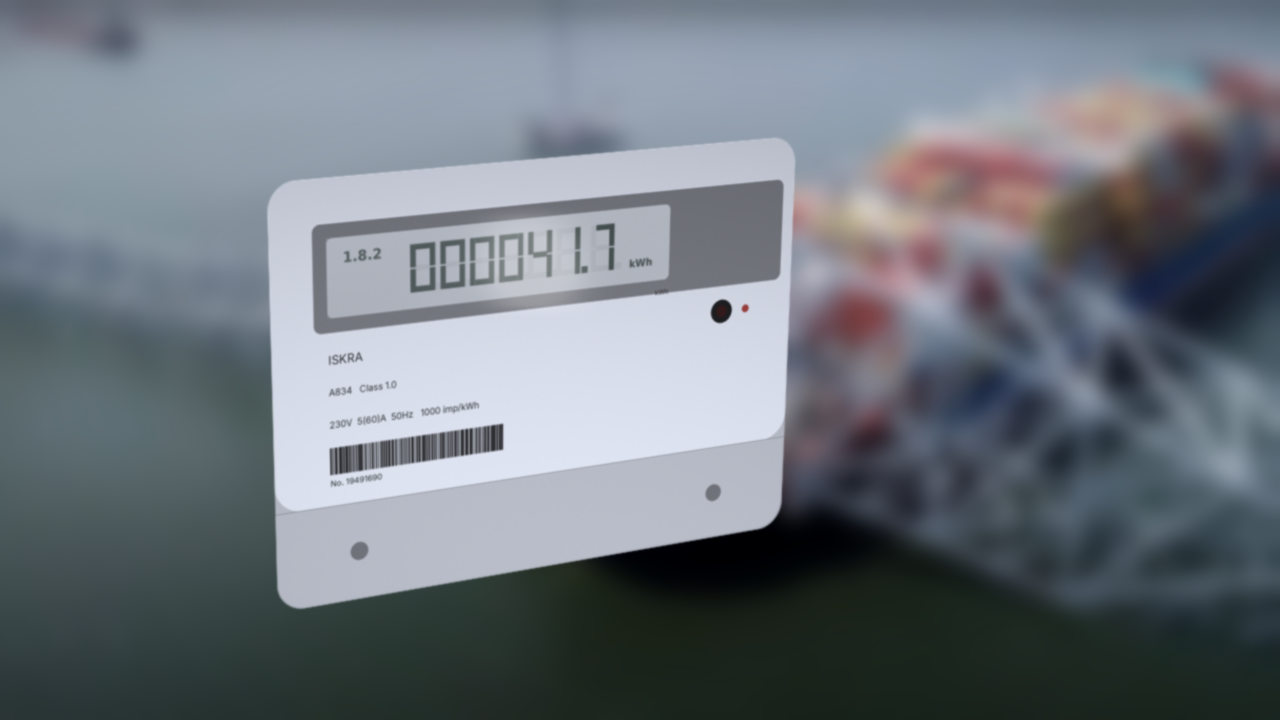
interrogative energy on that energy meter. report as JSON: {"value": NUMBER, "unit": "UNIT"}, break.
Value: {"value": 41.7, "unit": "kWh"}
